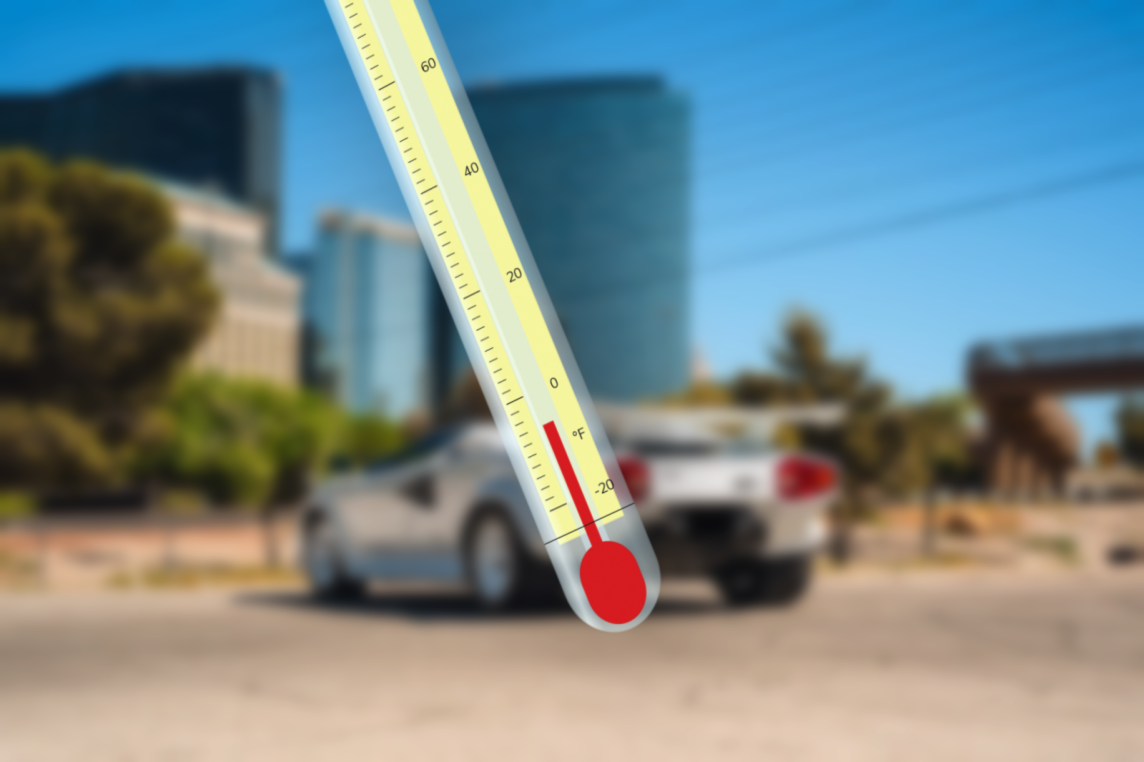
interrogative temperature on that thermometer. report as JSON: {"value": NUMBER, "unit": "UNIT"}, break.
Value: {"value": -6, "unit": "°F"}
